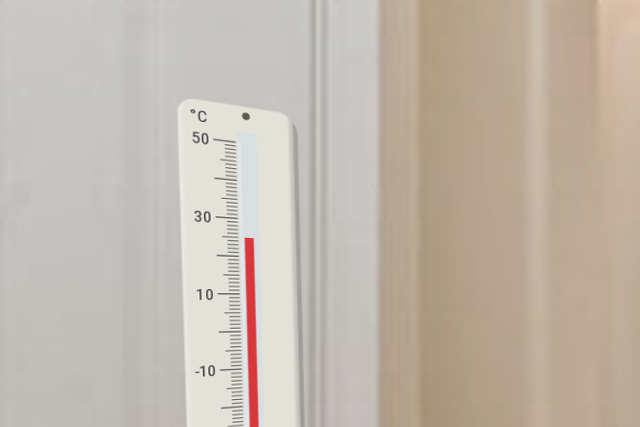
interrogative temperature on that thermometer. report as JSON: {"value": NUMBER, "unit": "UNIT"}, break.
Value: {"value": 25, "unit": "°C"}
